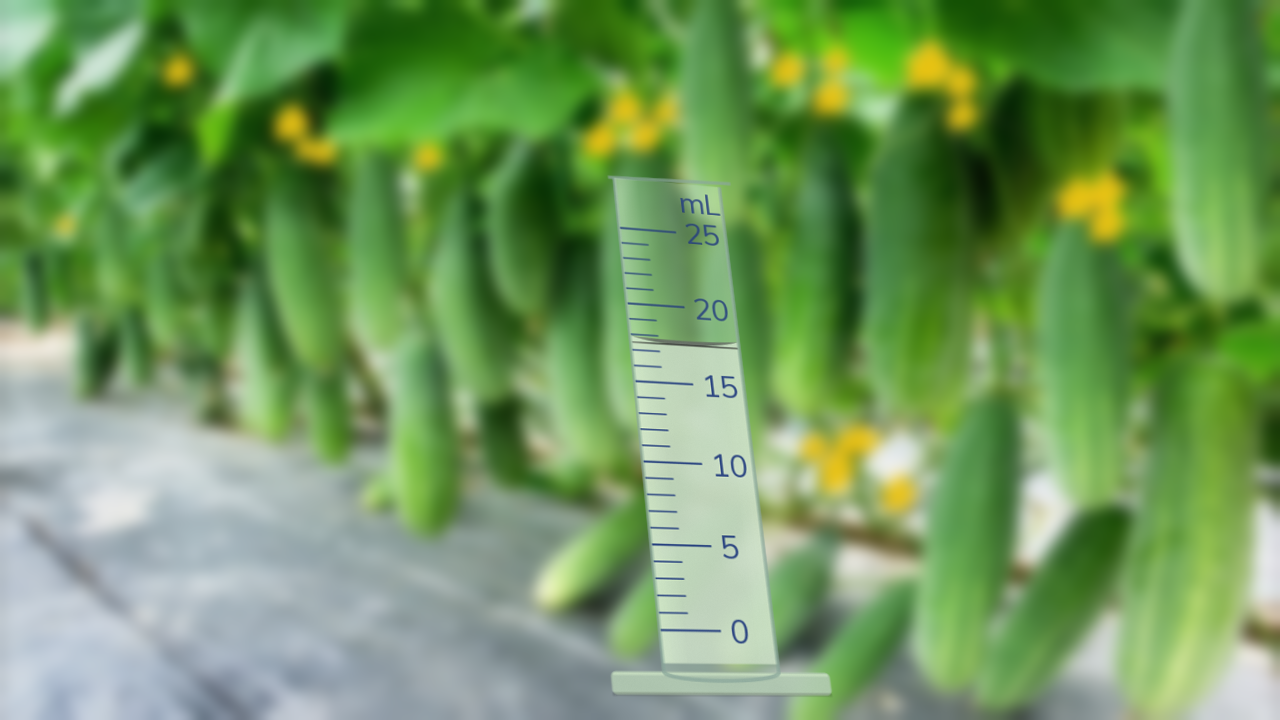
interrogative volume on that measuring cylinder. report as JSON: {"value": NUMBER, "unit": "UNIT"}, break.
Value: {"value": 17.5, "unit": "mL"}
